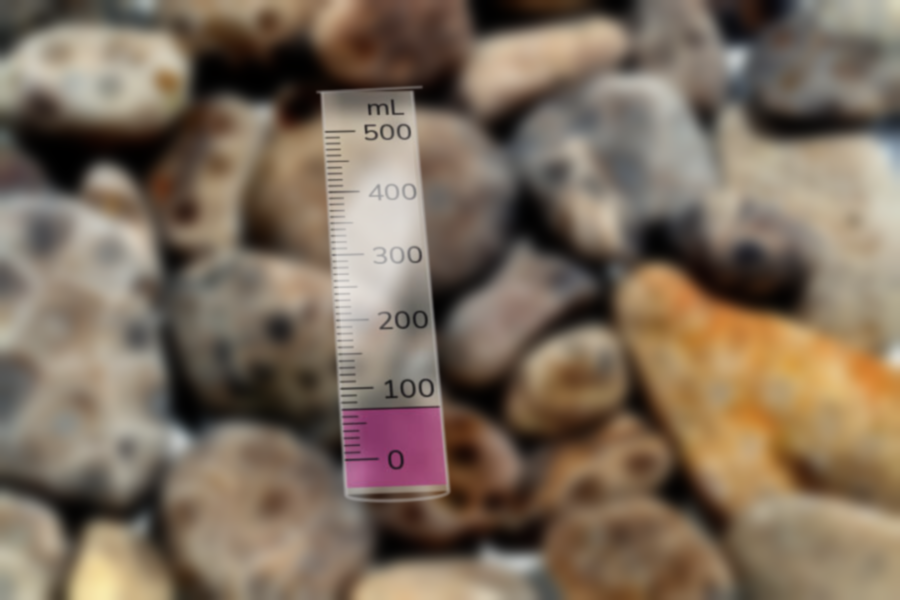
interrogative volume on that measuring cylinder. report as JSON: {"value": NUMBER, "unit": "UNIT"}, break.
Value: {"value": 70, "unit": "mL"}
